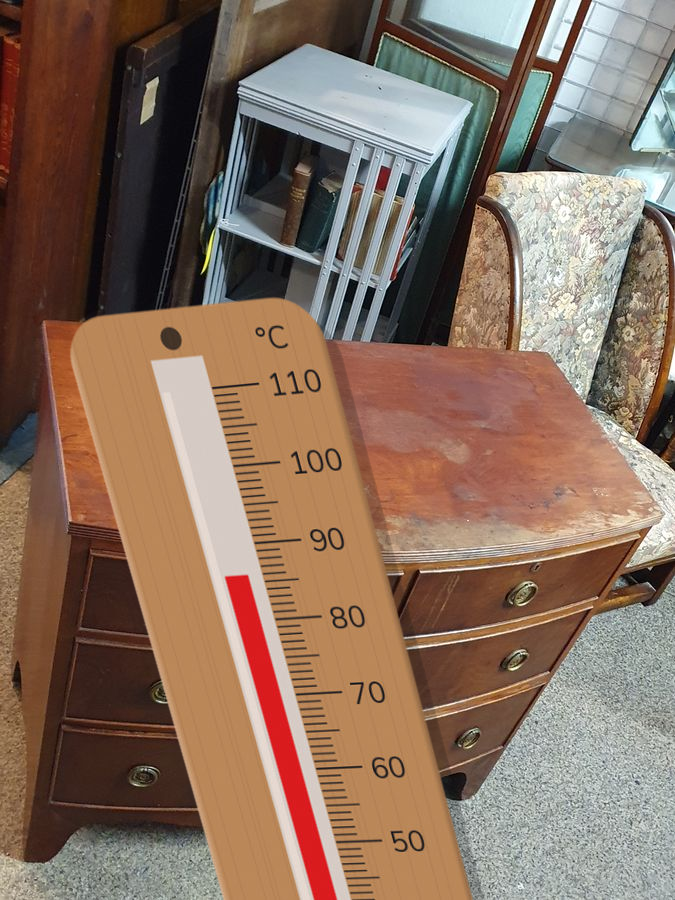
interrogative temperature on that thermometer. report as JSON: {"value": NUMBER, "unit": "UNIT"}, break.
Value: {"value": 86, "unit": "°C"}
